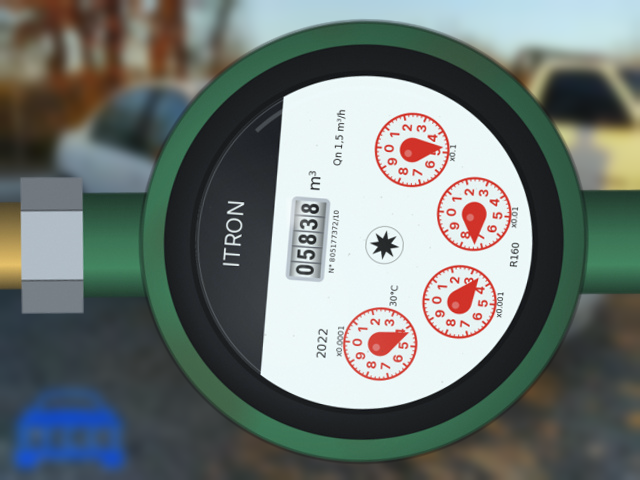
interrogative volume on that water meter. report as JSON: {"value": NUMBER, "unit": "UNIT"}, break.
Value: {"value": 5838.4734, "unit": "m³"}
